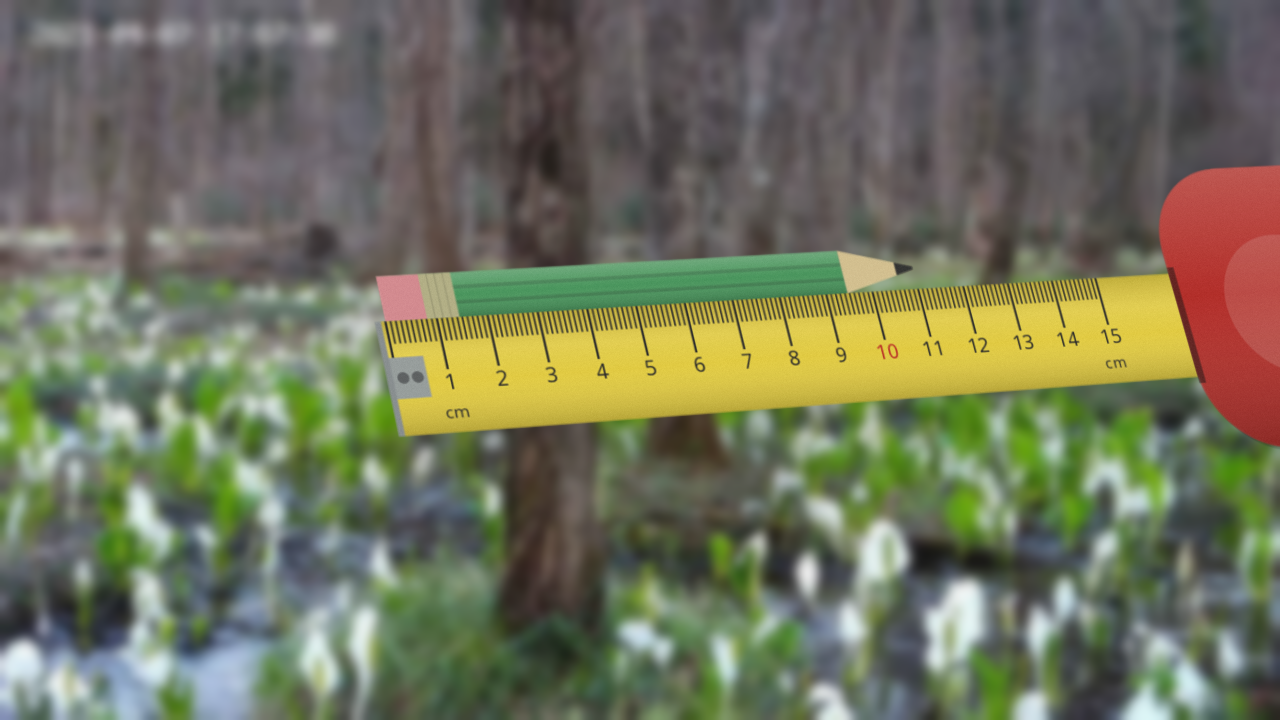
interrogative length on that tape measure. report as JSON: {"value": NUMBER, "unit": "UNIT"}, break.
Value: {"value": 11, "unit": "cm"}
